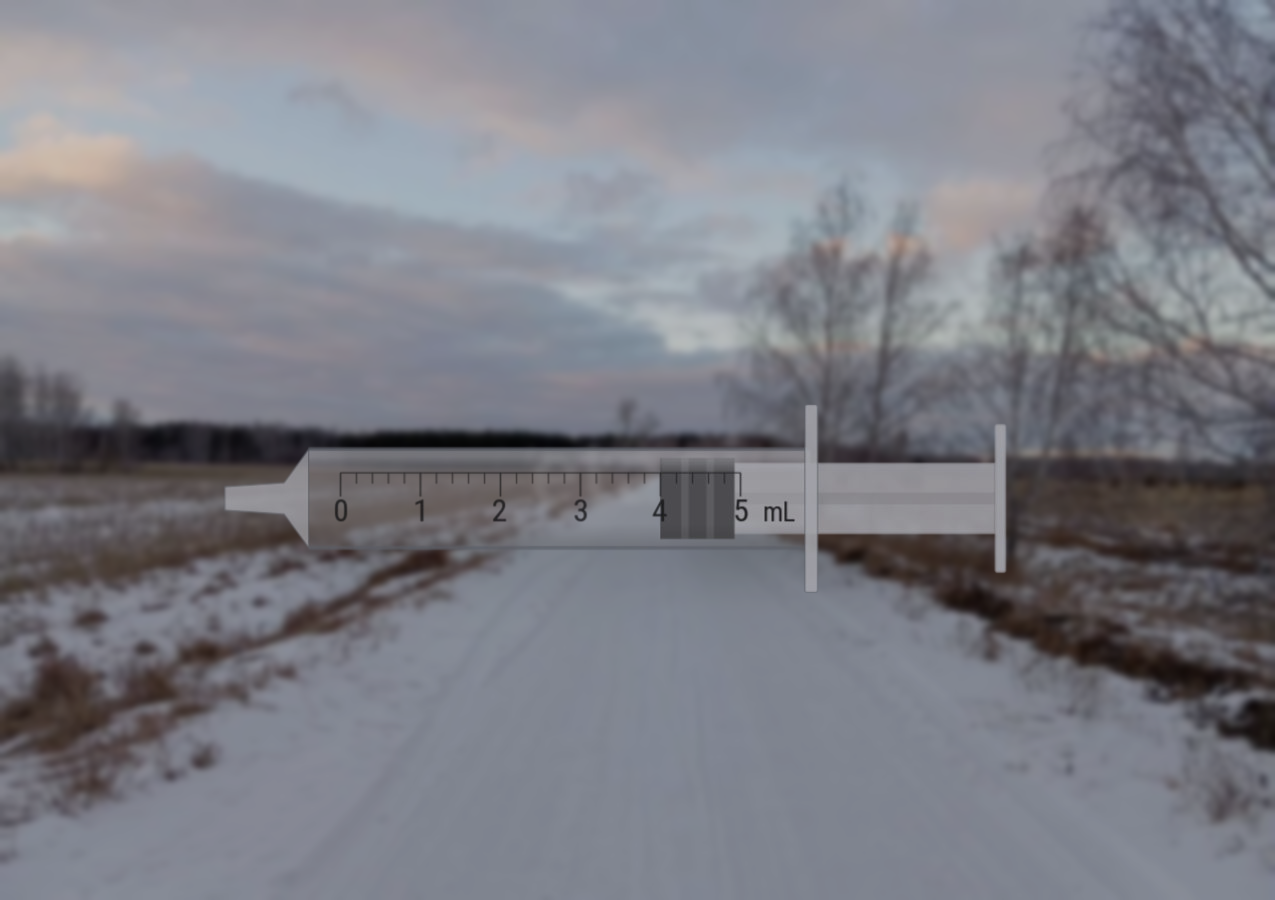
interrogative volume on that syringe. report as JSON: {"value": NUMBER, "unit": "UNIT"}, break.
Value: {"value": 4, "unit": "mL"}
